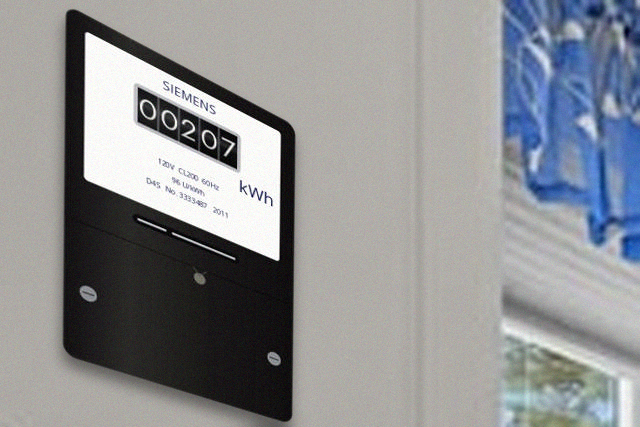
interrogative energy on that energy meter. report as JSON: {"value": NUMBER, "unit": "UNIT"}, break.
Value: {"value": 207, "unit": "kWh"}
